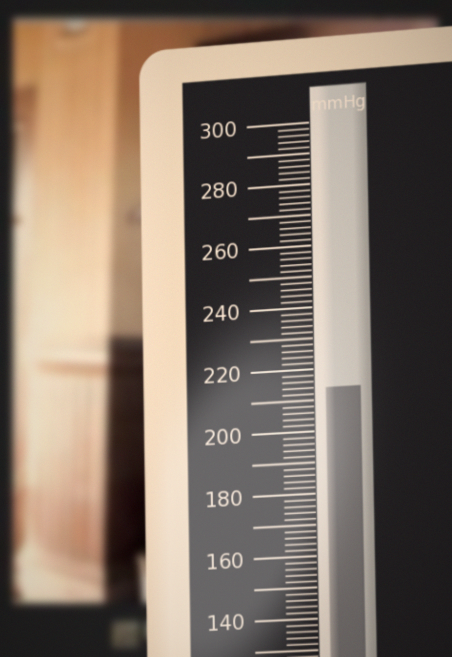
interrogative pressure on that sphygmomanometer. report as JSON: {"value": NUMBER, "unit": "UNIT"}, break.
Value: {"value": 214, "unit": "mmHg"}
